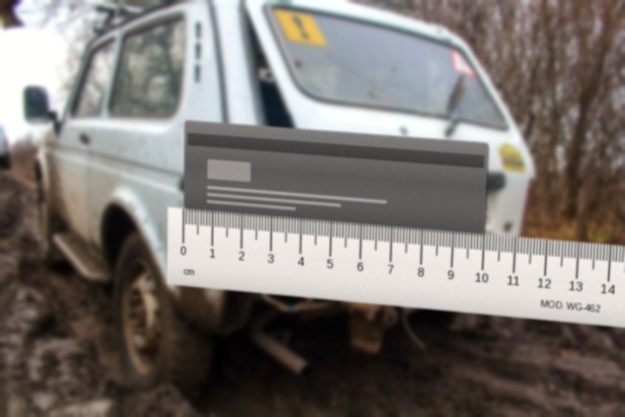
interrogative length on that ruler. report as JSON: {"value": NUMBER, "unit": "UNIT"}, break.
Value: {"value": 10, "unit": "cm"}
